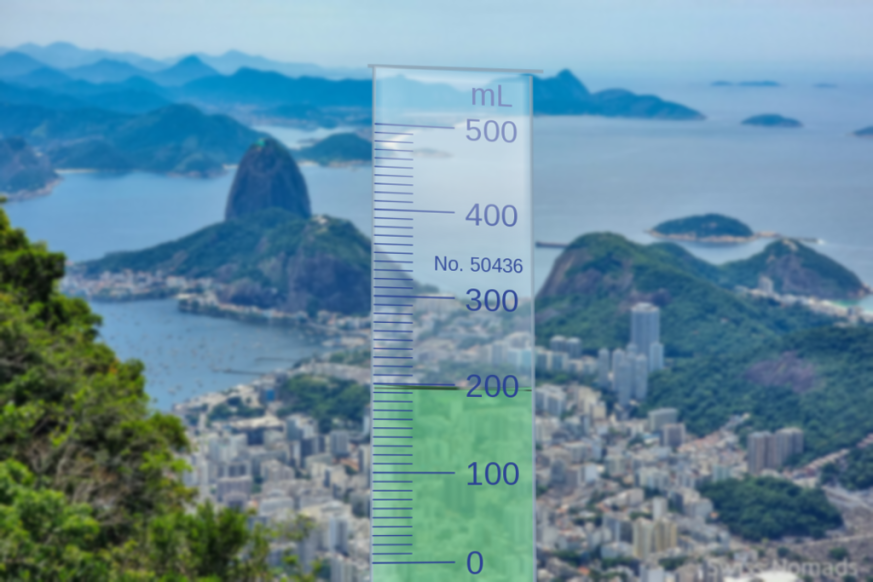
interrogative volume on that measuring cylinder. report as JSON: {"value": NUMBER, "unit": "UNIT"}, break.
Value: {"value": 195, "unit": "mL"}
